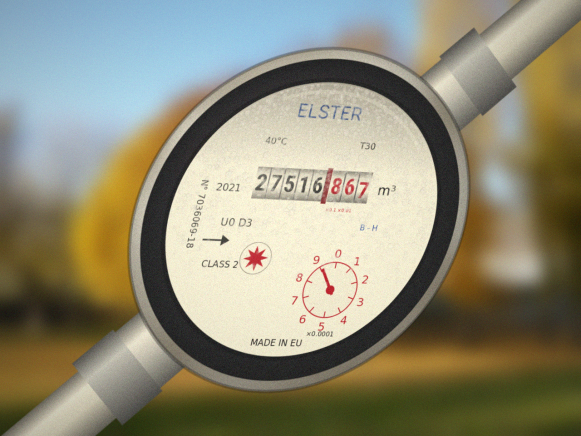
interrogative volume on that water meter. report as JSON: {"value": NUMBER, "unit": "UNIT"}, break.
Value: {"value": 27516.8669, "unit": "m³"}
